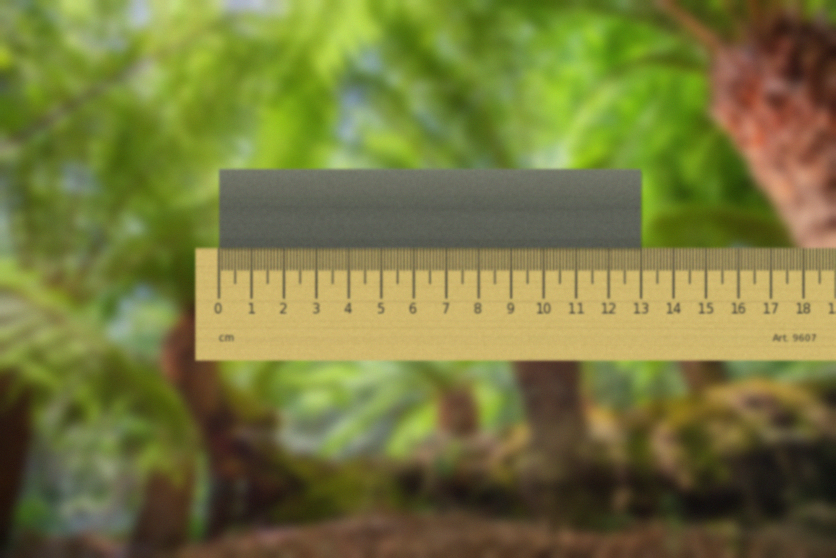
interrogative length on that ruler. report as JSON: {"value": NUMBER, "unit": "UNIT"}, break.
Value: {"value": 13, "unit": "cm"}
